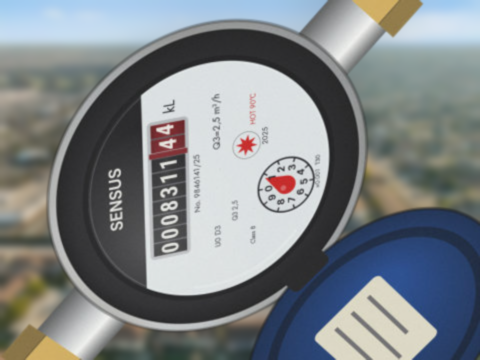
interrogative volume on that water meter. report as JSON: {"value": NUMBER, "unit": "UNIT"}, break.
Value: {"value": 8311.440, "unit": "kL"}
